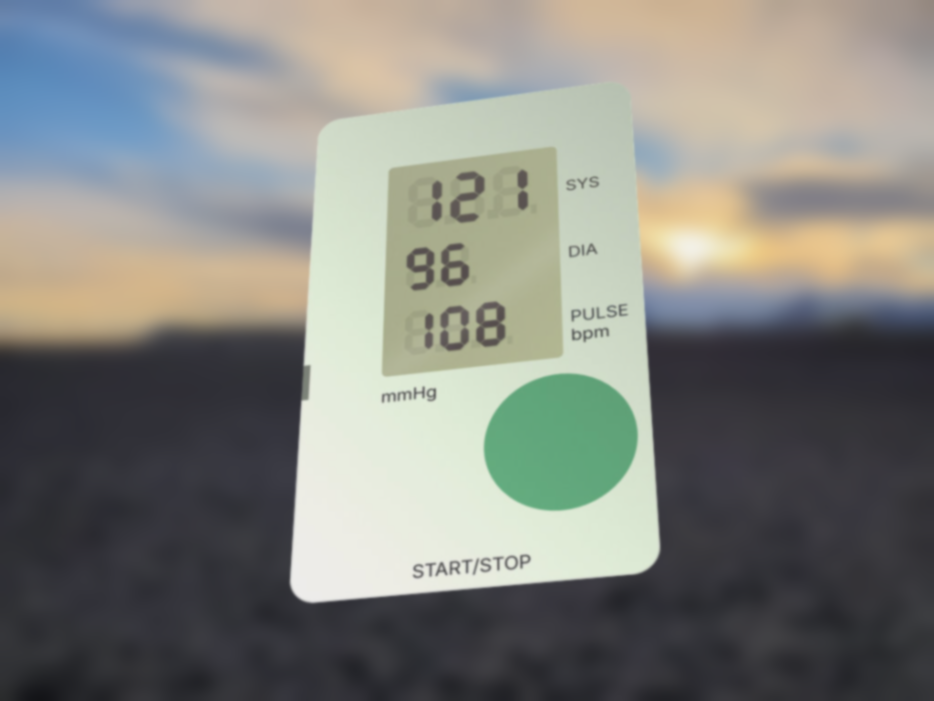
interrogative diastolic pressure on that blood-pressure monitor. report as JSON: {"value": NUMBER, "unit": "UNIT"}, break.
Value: {"value": 96, "unit": "mmHg"}
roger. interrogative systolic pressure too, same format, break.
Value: {"value": 121, "unit": "mmHg"}
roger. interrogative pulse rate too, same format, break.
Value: {"value": 108, "unit": "bpm"}
